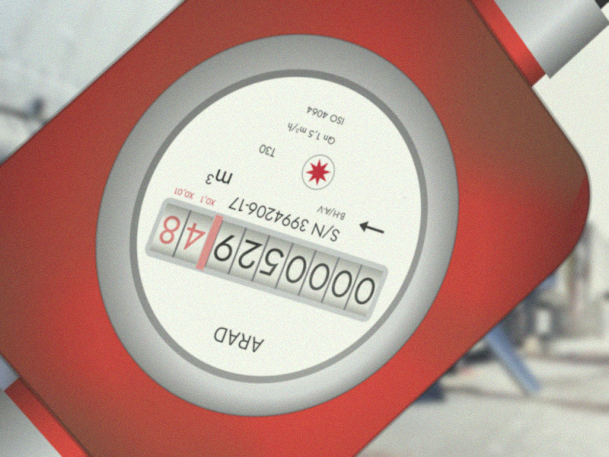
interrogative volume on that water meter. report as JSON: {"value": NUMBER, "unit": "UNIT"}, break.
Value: {"value": 529.48, "unit": "m³"}
